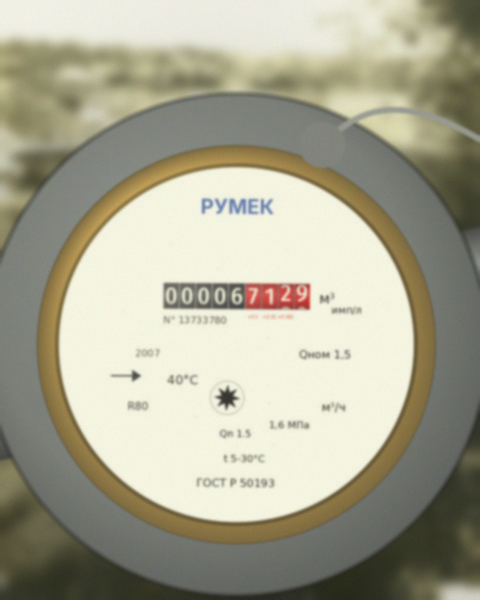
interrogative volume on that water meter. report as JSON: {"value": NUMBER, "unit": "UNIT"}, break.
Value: {"value": 6.7129, "unit": "m³"}
